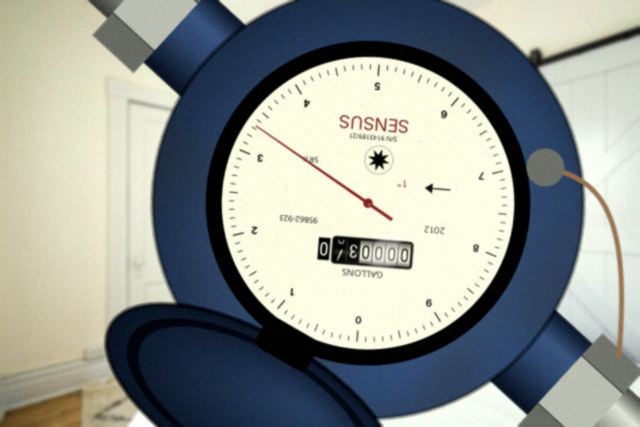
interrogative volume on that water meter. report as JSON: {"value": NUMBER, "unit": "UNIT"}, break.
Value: {"value": 373.3, "unit": "gal"}
